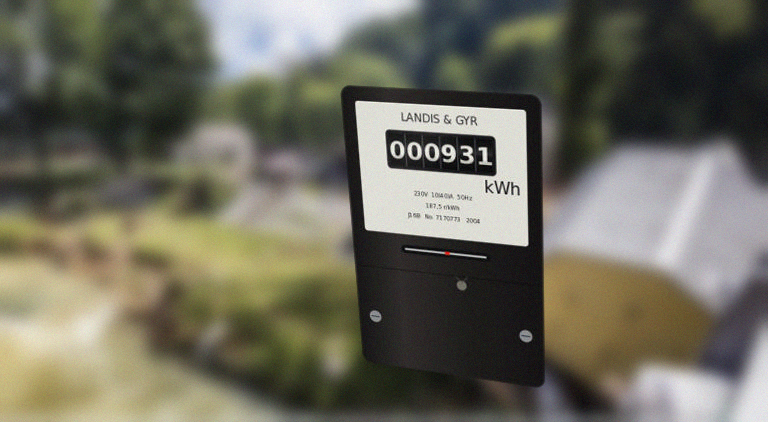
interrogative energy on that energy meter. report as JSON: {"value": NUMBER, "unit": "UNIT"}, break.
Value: {"value": 931, "unit": "kWh"}
